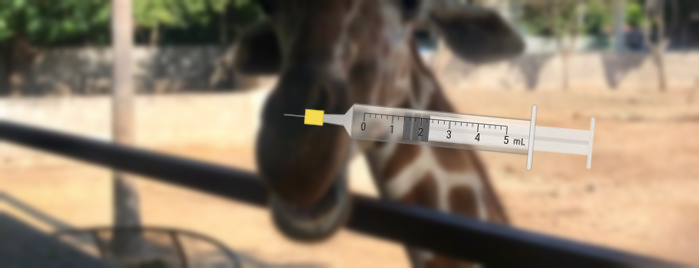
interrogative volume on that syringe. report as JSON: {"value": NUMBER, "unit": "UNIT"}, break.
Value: {"value": 1.4, "unit": "mL"}
